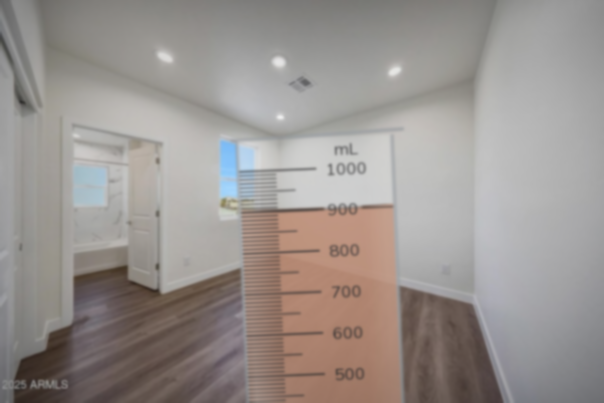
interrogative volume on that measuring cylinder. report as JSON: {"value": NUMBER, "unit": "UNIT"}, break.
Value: {"value": 900, "unit": "mL"}
